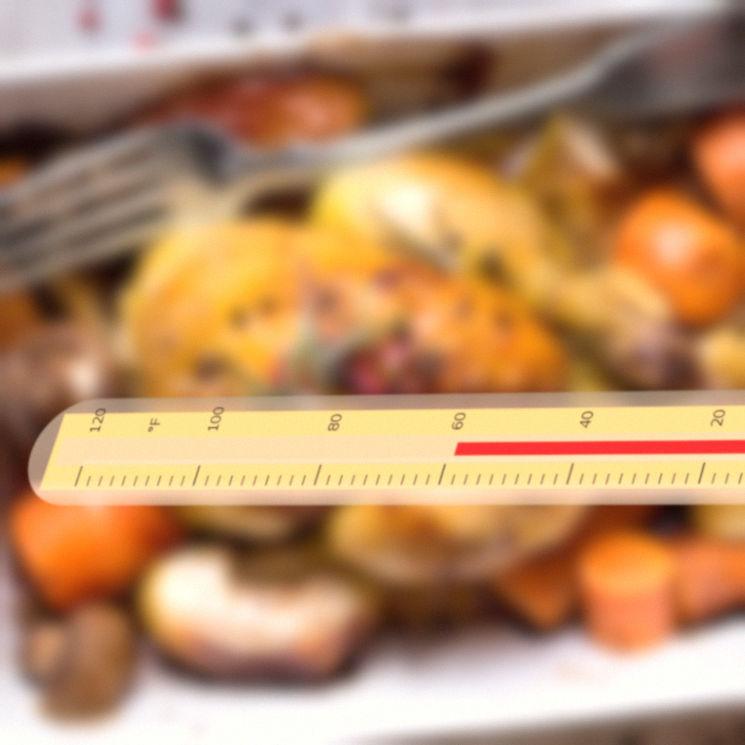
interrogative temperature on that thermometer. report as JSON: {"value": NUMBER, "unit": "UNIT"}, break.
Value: {"value": 59, "unit": "°F"}
